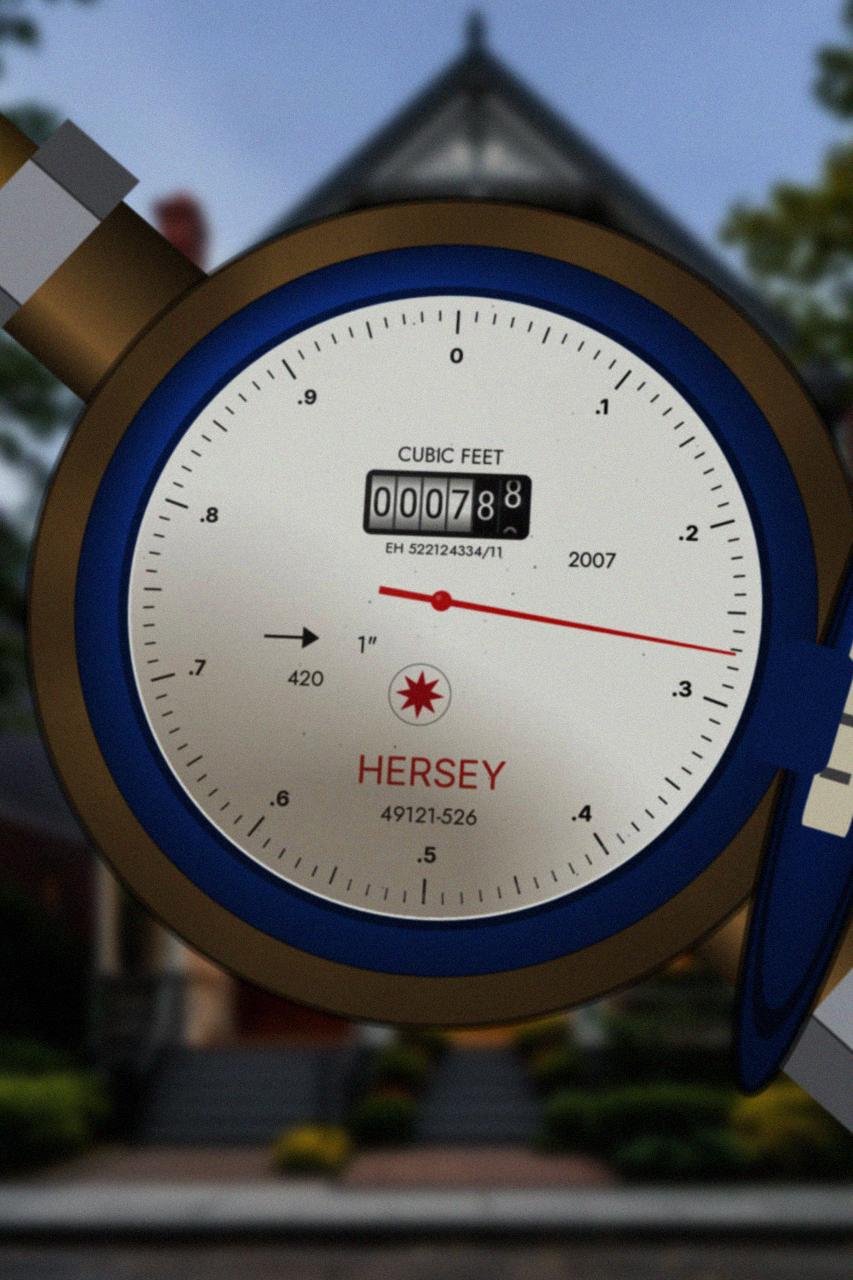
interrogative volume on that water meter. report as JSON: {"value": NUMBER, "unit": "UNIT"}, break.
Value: {"value": 788.27, "unit": "ft³"}
